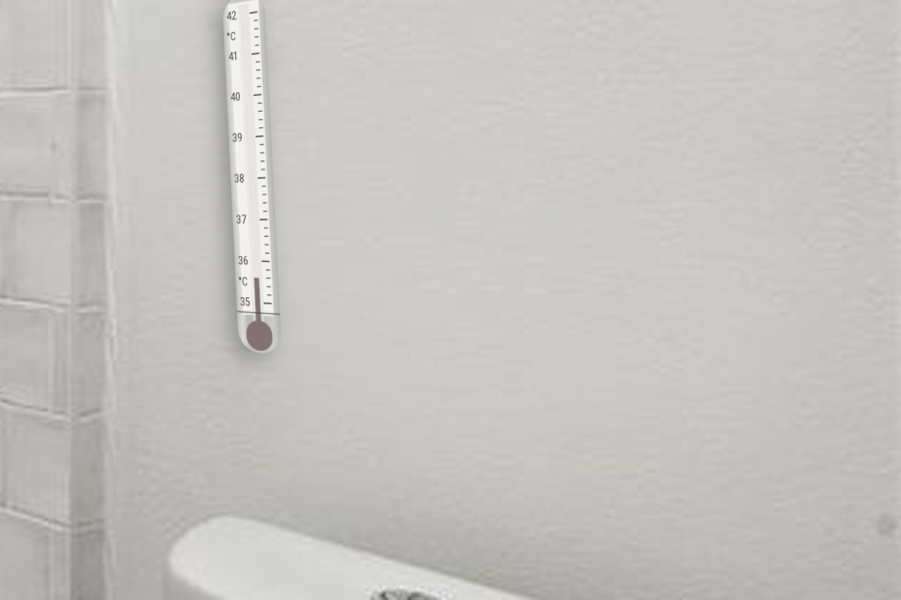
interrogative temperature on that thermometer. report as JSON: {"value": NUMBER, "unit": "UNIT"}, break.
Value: {"value": 35.6, "unit": "°C"}
